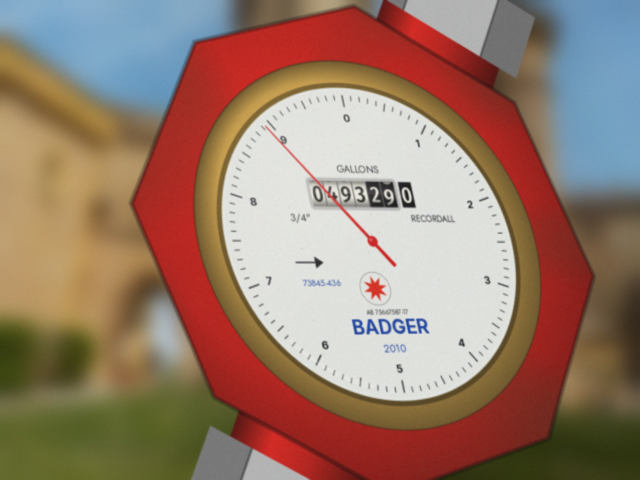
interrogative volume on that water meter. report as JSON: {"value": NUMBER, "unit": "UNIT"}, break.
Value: {"value": 493288.9, "unit": "gal"}
